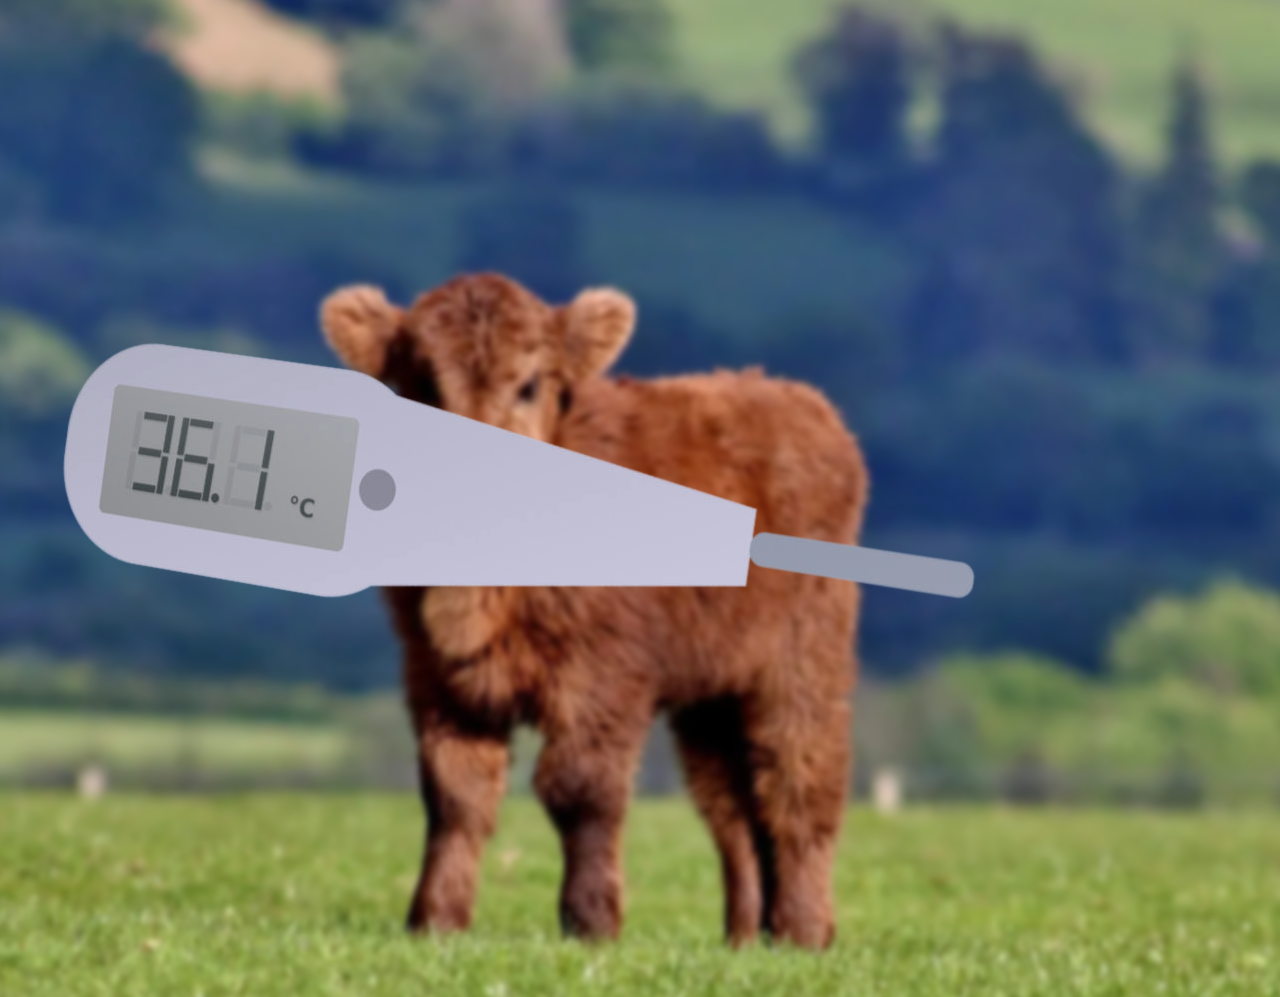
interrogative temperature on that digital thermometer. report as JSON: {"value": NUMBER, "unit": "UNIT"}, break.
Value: {"value": 36.1, "unit": "°C"}
